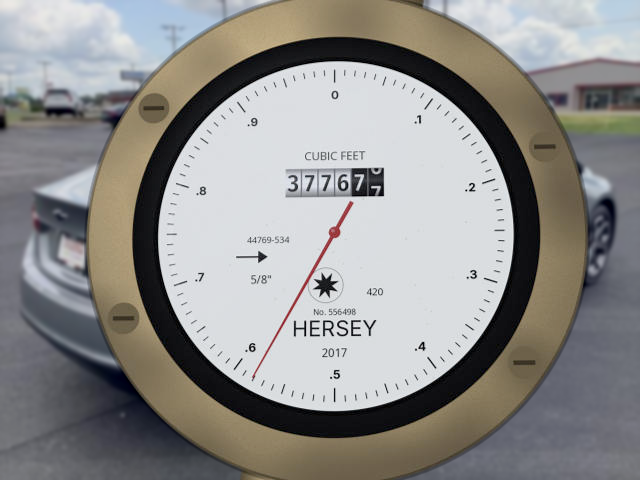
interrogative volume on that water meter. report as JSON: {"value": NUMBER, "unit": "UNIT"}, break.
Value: {"value": 377676.58, "unit": "ft³"}
